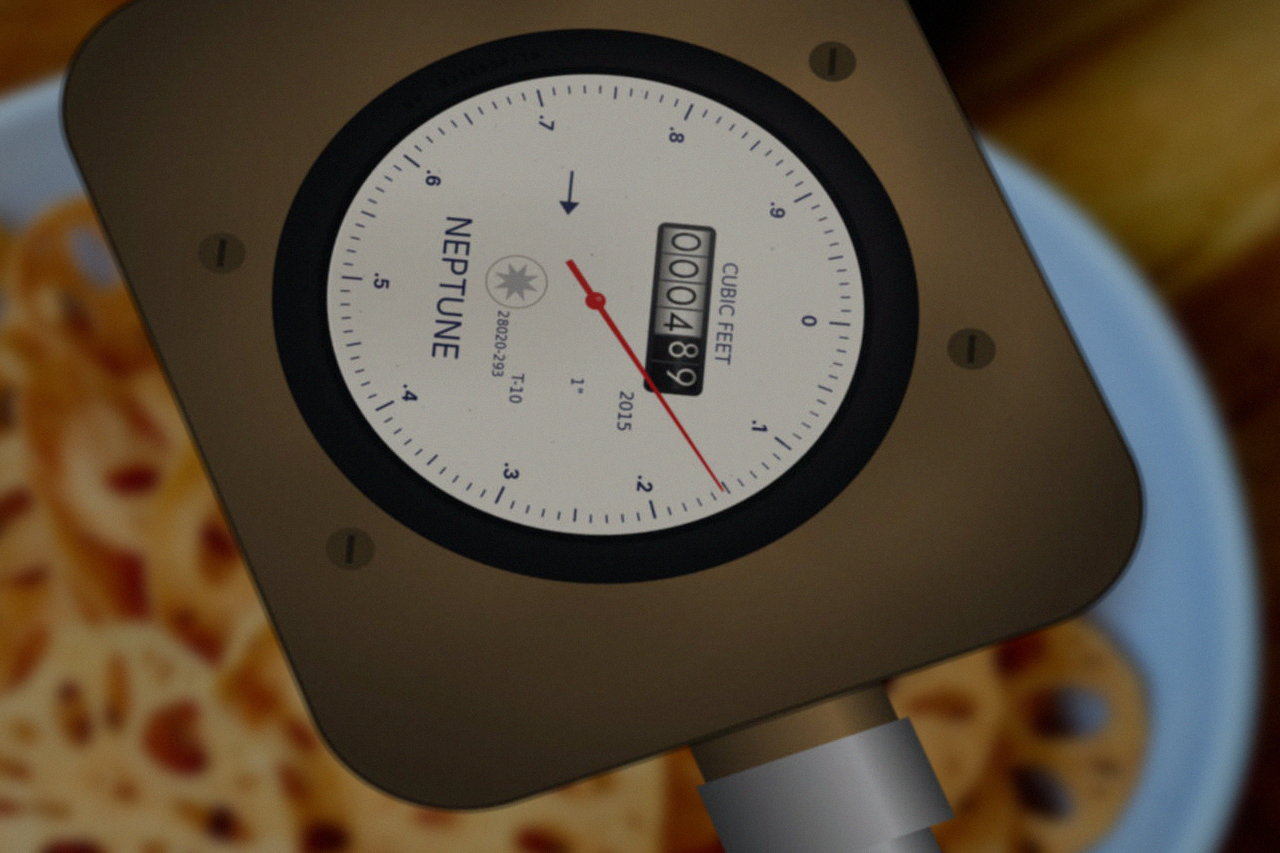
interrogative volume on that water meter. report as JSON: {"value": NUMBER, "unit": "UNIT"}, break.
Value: {"value": 489.15, "unit": "ft³"}
